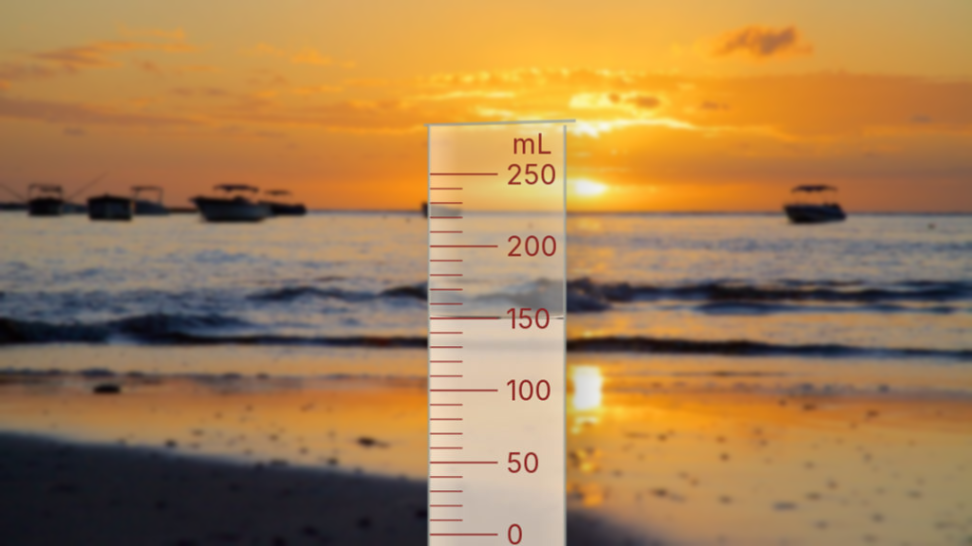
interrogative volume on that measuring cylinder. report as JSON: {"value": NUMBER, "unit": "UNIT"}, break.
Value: {"value": 150, "unit": "mL"}
